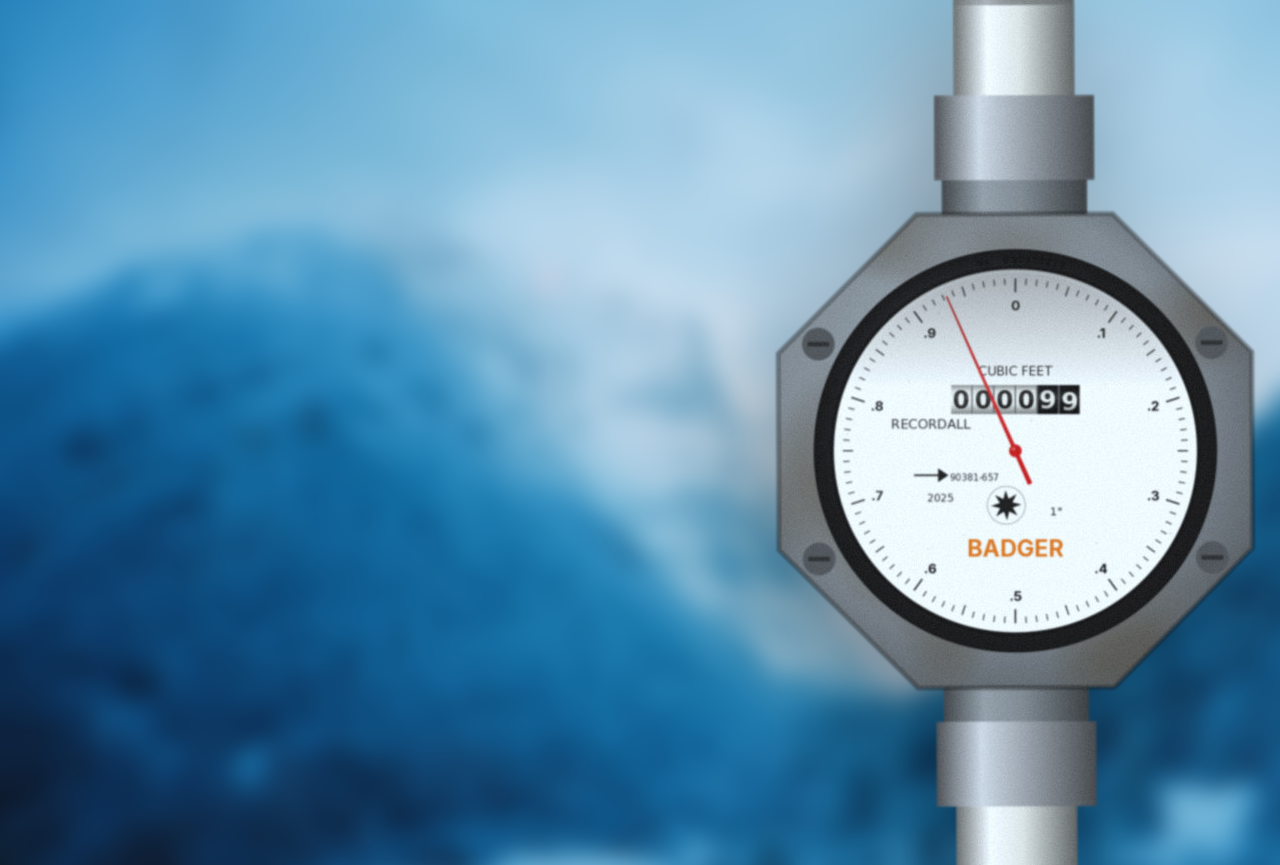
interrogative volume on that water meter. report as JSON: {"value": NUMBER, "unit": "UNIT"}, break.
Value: {"value": 98.93, "unit": "ft³"}
